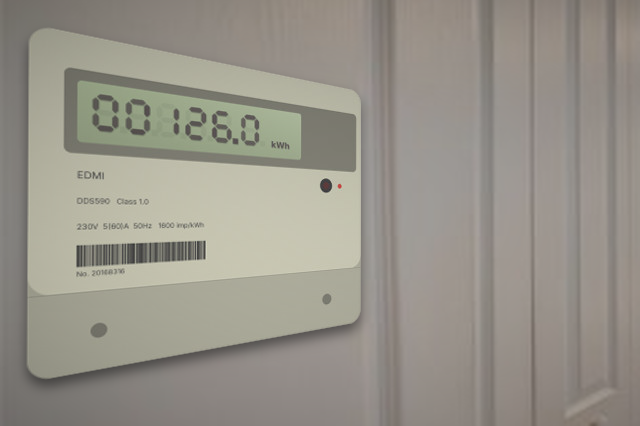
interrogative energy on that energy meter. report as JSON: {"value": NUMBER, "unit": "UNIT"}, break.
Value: {"value": 126.0, "unit": "kWh"}
